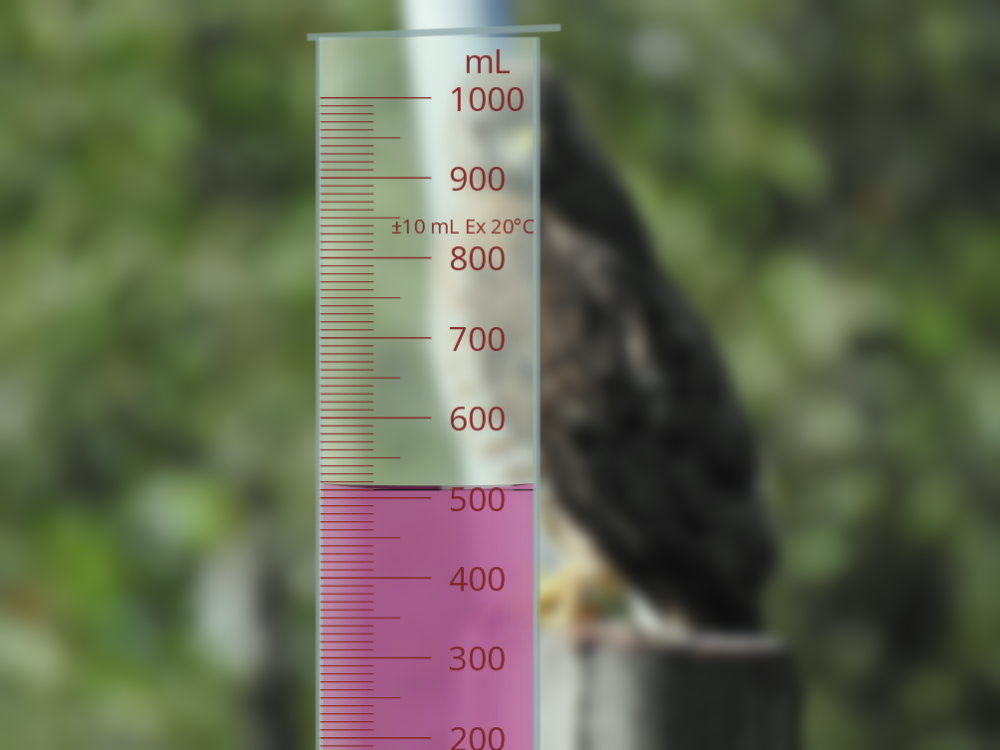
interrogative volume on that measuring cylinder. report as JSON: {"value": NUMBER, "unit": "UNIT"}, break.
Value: {"value": 510, "unit": "mL"}
